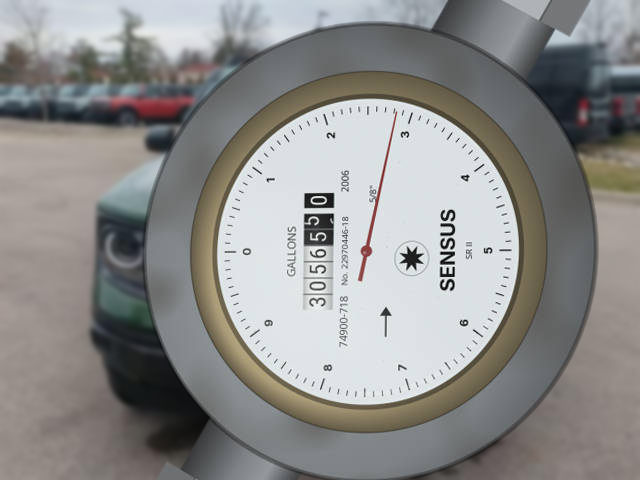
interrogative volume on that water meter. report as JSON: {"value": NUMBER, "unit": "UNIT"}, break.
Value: {"value": 3056552.8, "unit": "gal"}
